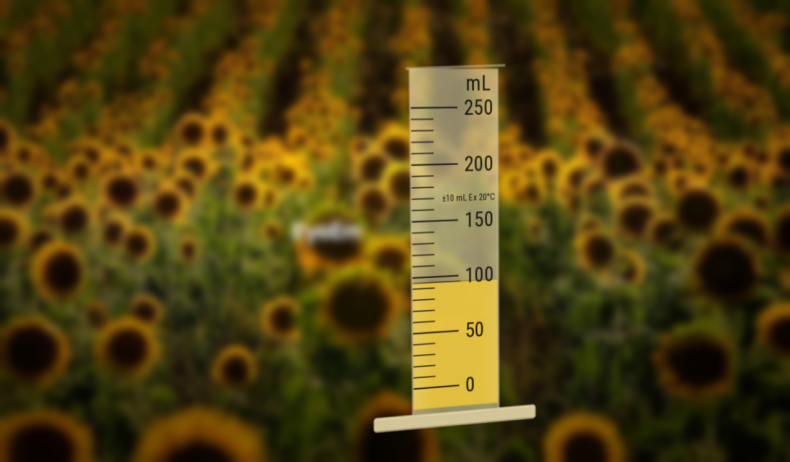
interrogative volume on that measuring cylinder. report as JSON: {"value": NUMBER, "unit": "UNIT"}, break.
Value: {"value": 95, "unit": "mL"}
